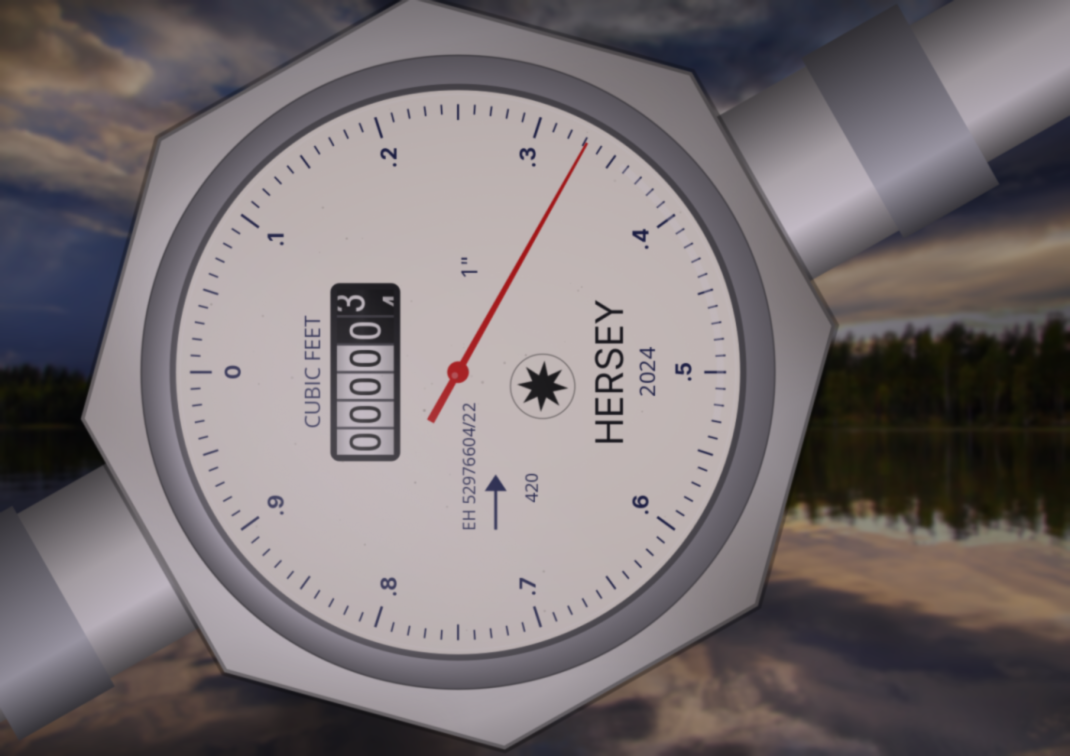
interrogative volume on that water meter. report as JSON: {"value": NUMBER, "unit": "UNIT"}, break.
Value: {"value": 3.33, "unit": "ft³"}
